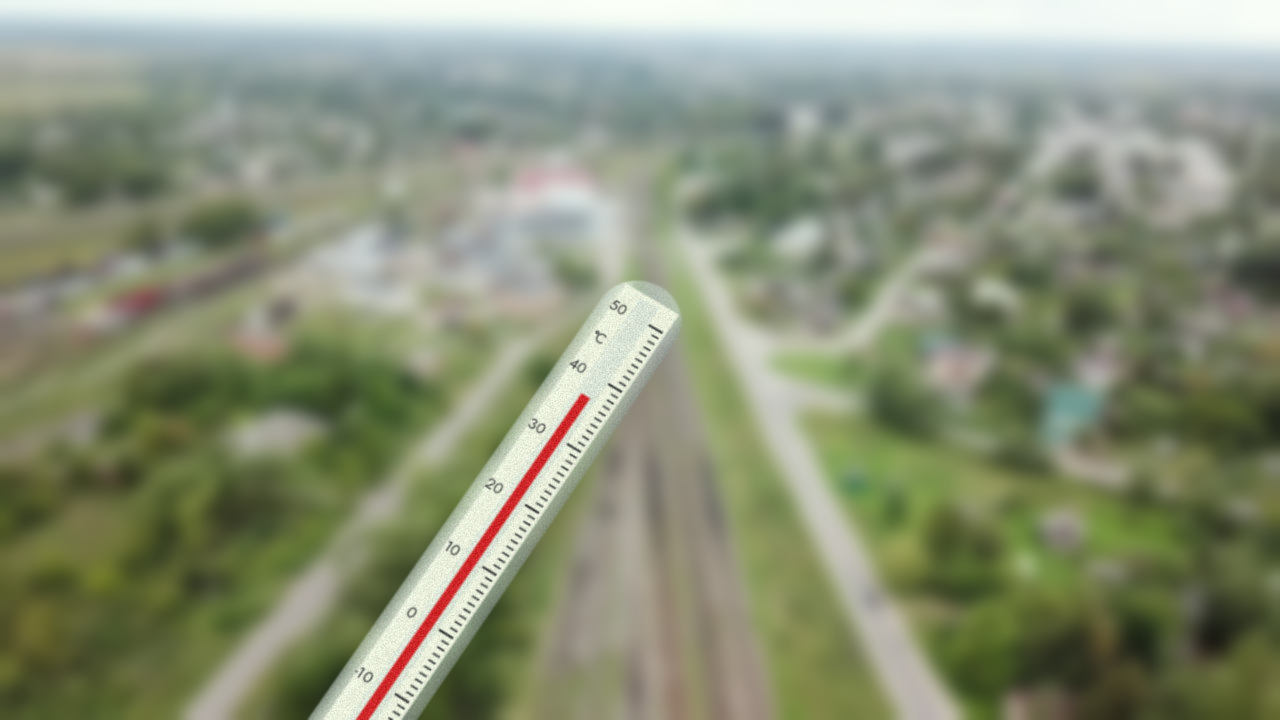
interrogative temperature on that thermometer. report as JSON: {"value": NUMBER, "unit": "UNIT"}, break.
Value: {"value": 37, "unit": "°C"}
